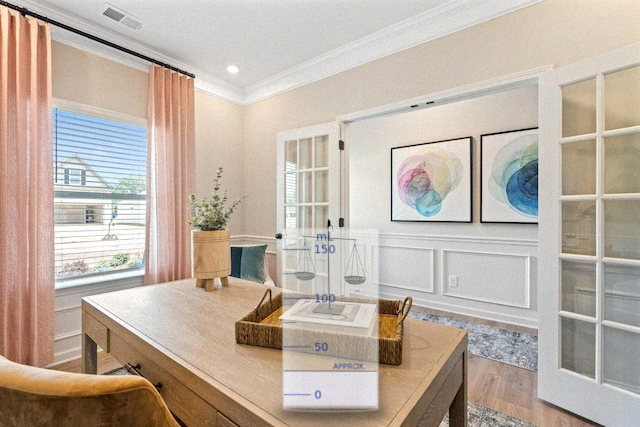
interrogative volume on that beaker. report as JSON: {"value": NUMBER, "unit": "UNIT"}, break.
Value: {"value": 25, "unit": "mL"}
